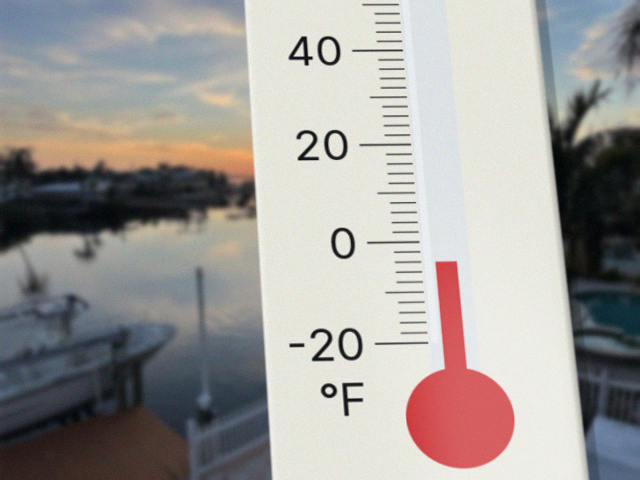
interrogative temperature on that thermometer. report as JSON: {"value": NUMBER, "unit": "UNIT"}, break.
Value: {"value": -4, "unit": "°F"}
